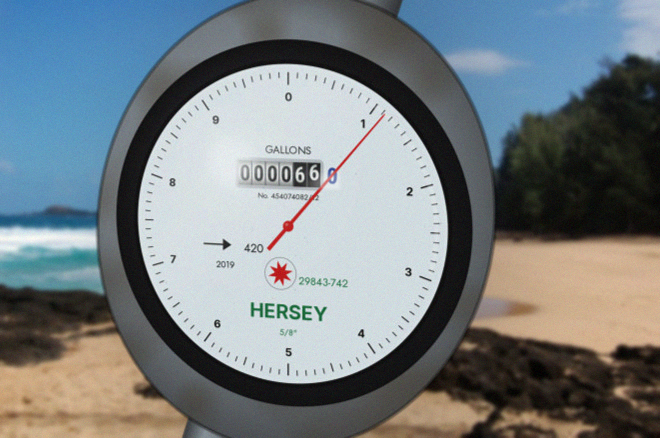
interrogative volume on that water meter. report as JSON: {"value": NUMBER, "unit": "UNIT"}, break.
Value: {"value": 661.1, "unit": "gal"}
